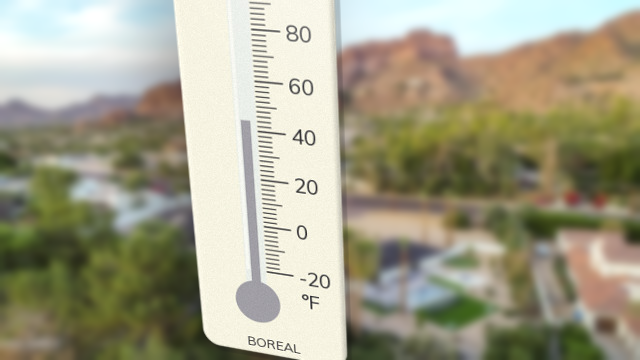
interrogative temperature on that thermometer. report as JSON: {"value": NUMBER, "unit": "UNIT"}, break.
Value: {"value": 44, "unit": "°F"}
